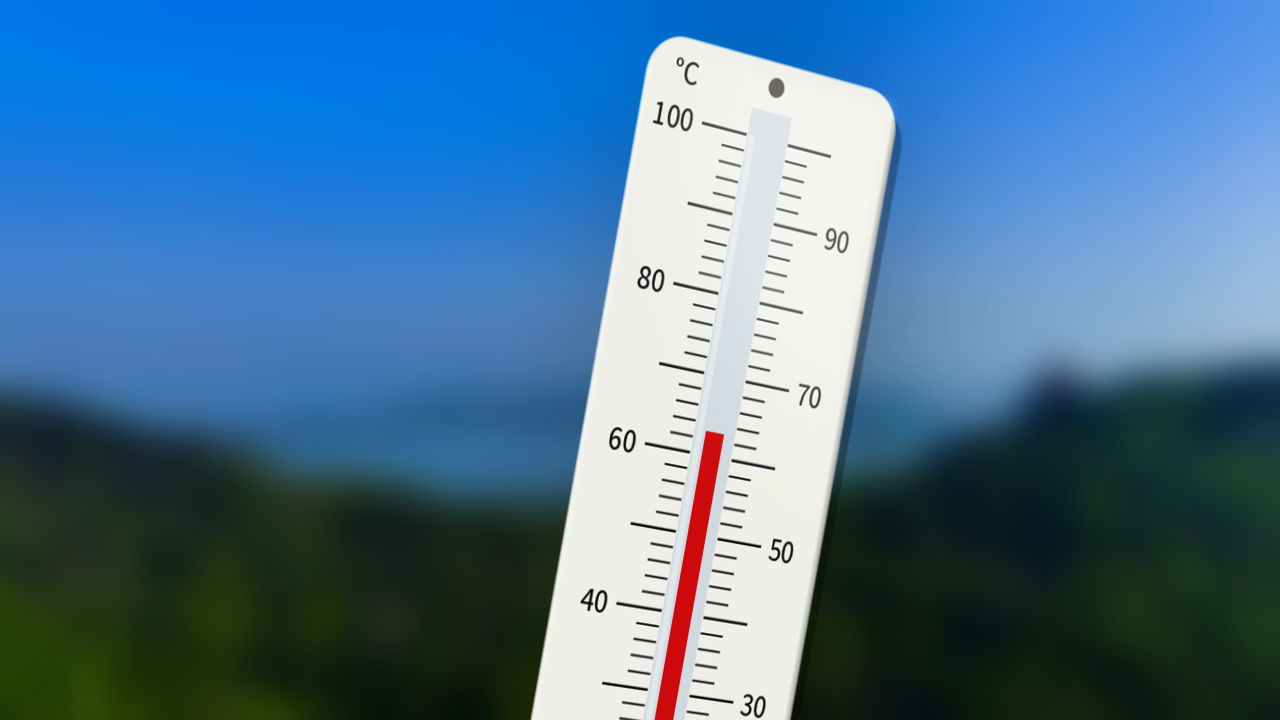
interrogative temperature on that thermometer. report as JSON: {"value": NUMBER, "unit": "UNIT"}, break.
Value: {"value": 63, "unit": "°C"}
